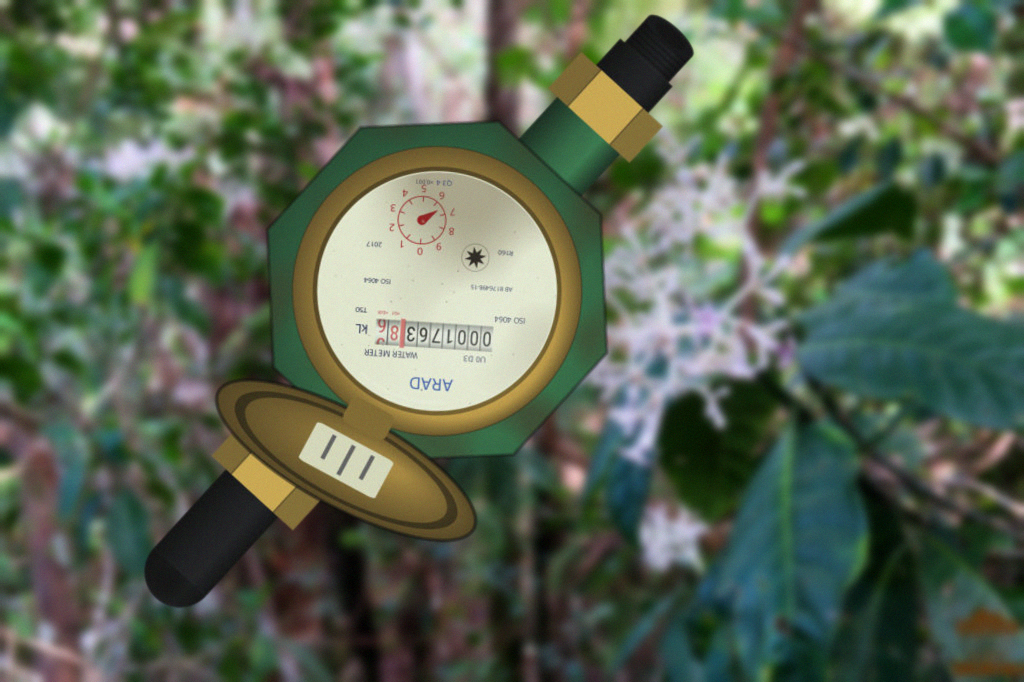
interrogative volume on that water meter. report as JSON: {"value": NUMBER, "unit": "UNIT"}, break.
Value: {"value": 1763.856, "unit": "kL"}
